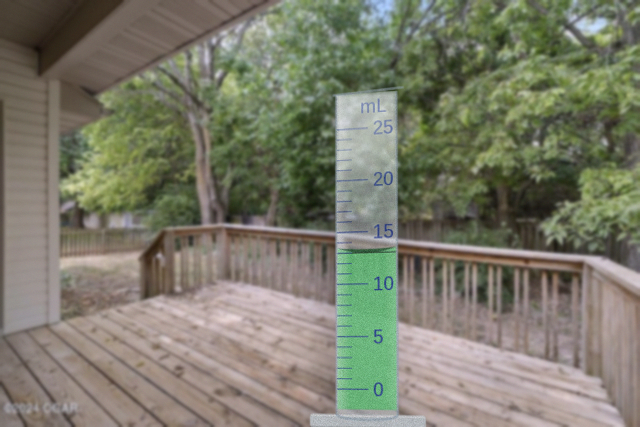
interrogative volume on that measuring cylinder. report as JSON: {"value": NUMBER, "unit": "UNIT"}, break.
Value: {"value": 13, "unit": "mL"}
